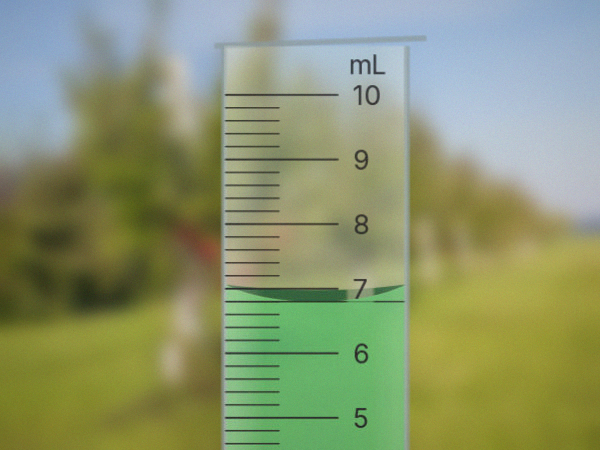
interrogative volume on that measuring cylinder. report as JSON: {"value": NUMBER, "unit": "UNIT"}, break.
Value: {"value": 6.8, "unit": "mL"}
